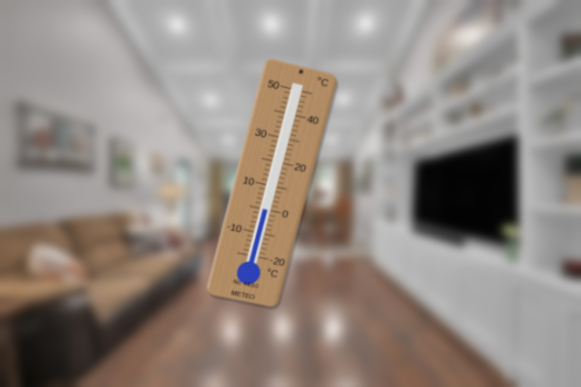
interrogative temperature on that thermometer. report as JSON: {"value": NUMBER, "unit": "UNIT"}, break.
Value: {"value": 0, "unit": "°C"}
